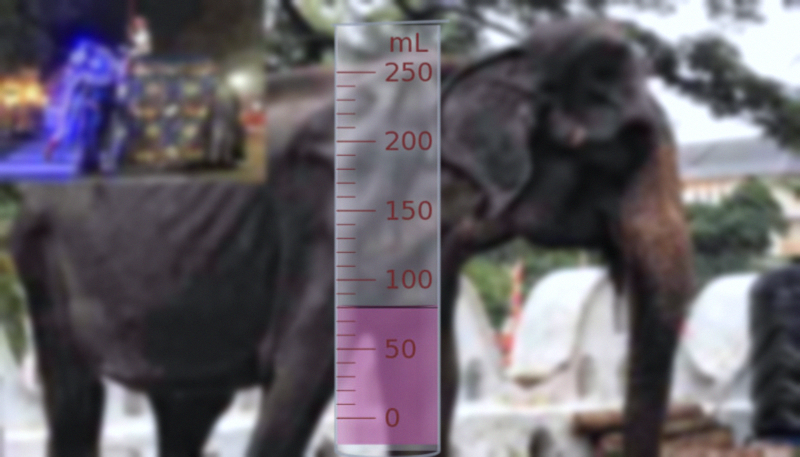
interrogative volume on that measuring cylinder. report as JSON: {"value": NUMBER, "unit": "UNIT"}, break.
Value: {"value": 80, "unit": "mL"}
